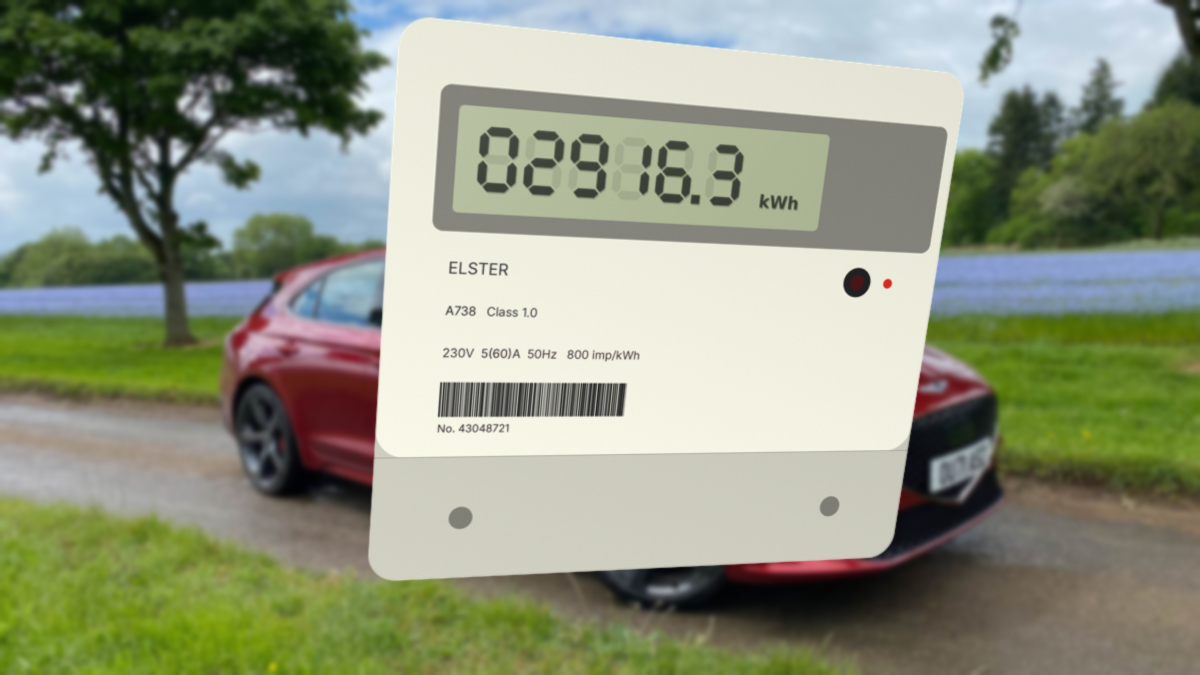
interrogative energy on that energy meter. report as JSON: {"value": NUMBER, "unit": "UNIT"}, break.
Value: {"value": 2916.3, "unit": "kWh"}
